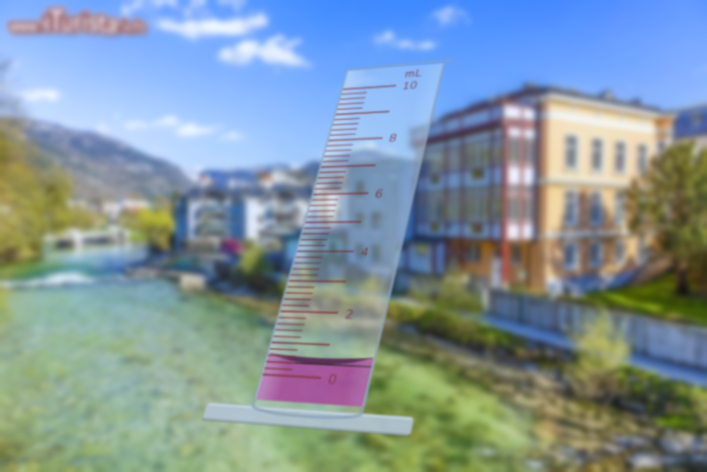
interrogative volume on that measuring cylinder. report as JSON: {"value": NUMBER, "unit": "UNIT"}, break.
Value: {"value": 0.4, "unit": "mL"}
